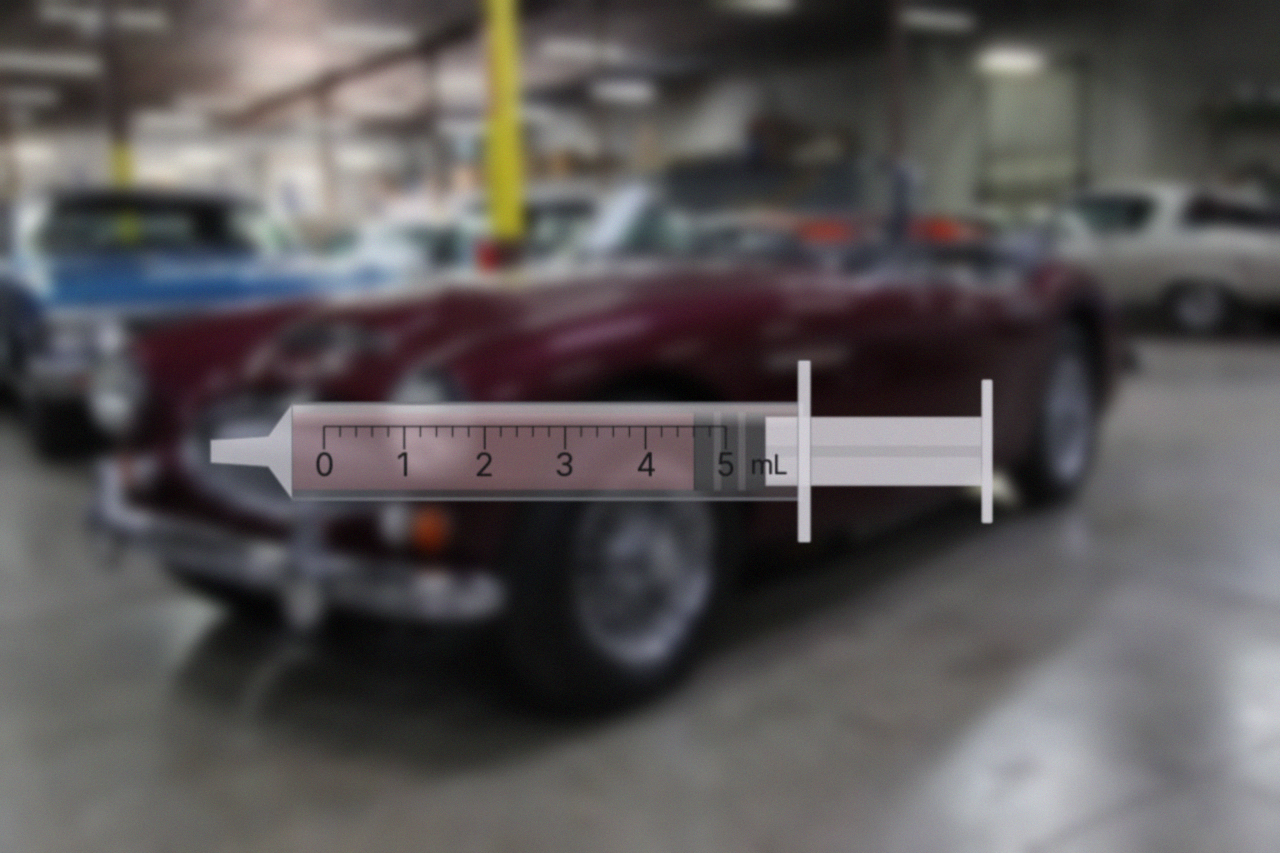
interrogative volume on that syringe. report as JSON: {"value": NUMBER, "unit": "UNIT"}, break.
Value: {"value": 4.6, "unit": "mL"}
